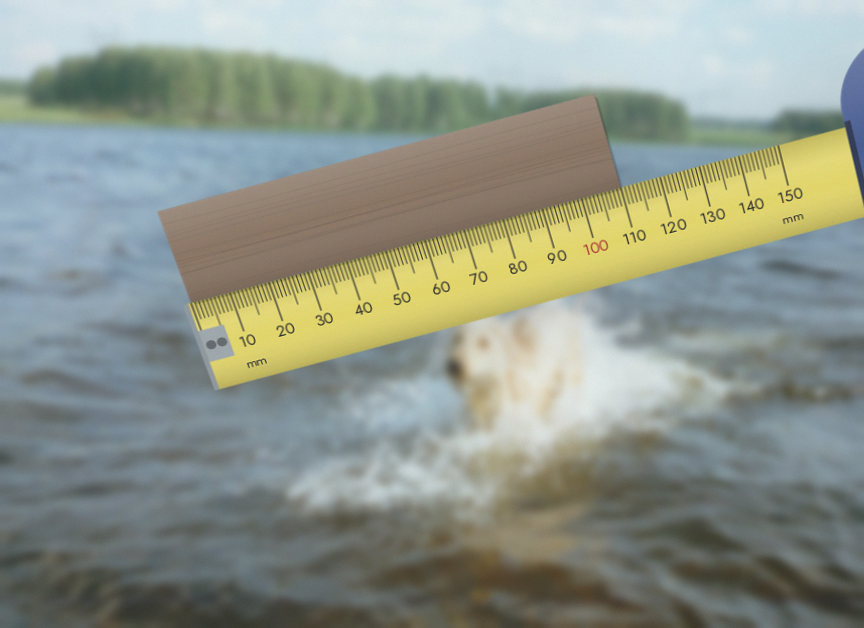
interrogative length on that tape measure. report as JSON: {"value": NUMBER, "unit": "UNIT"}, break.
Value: {"value": 110, "unit": "mm"}
